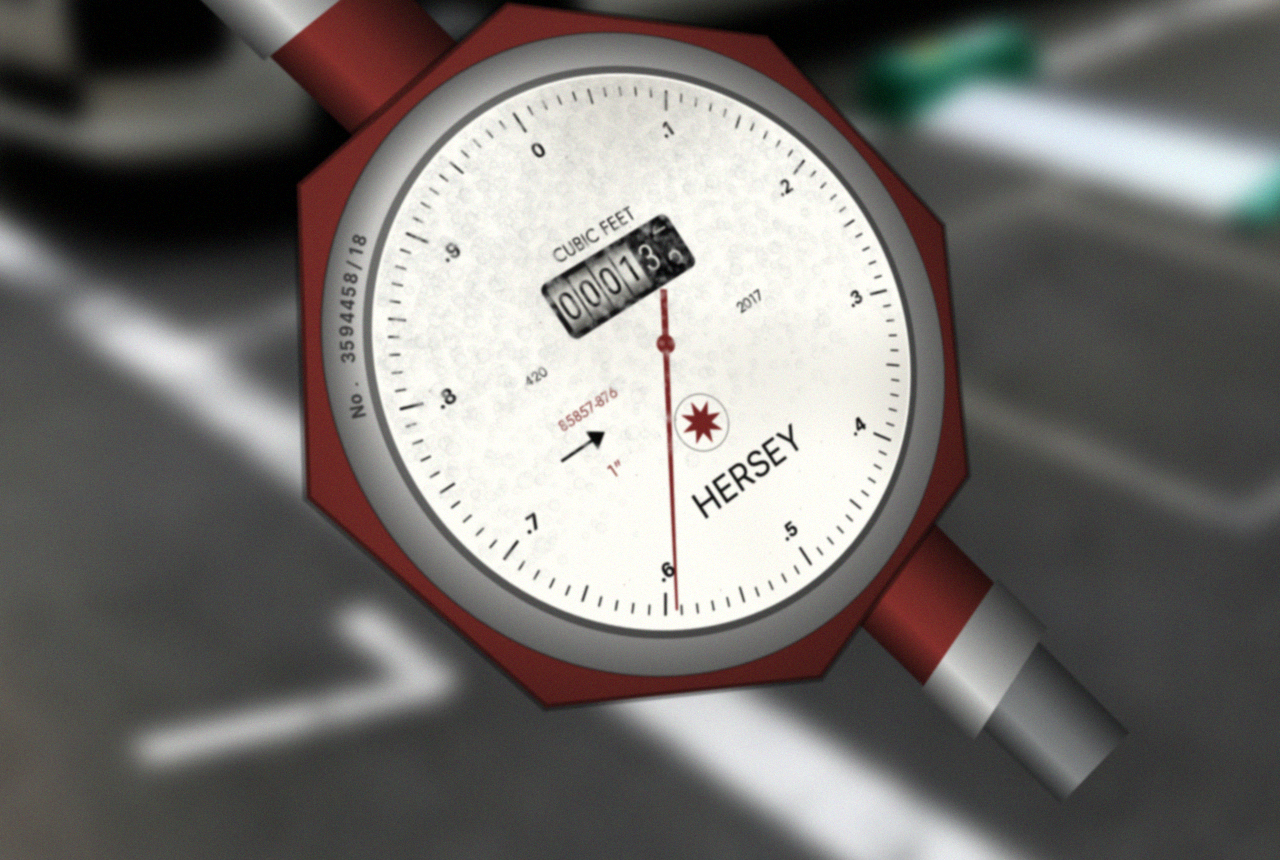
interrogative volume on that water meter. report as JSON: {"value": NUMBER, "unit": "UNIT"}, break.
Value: {"value": 132.59, "unit": "ft³"}
